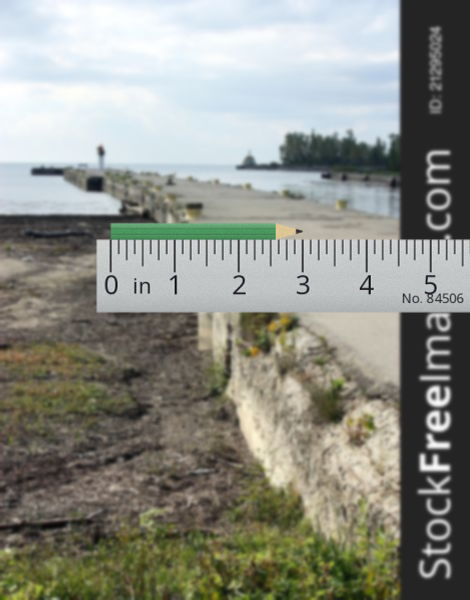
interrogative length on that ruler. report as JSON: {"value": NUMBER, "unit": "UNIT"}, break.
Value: {"value": 3, "unit": "in"}
